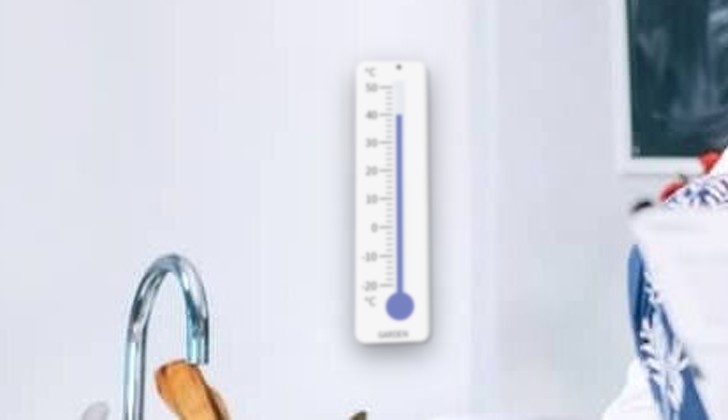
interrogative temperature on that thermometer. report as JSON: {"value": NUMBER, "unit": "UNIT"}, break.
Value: {"value": 40, "unit": "°C"}
